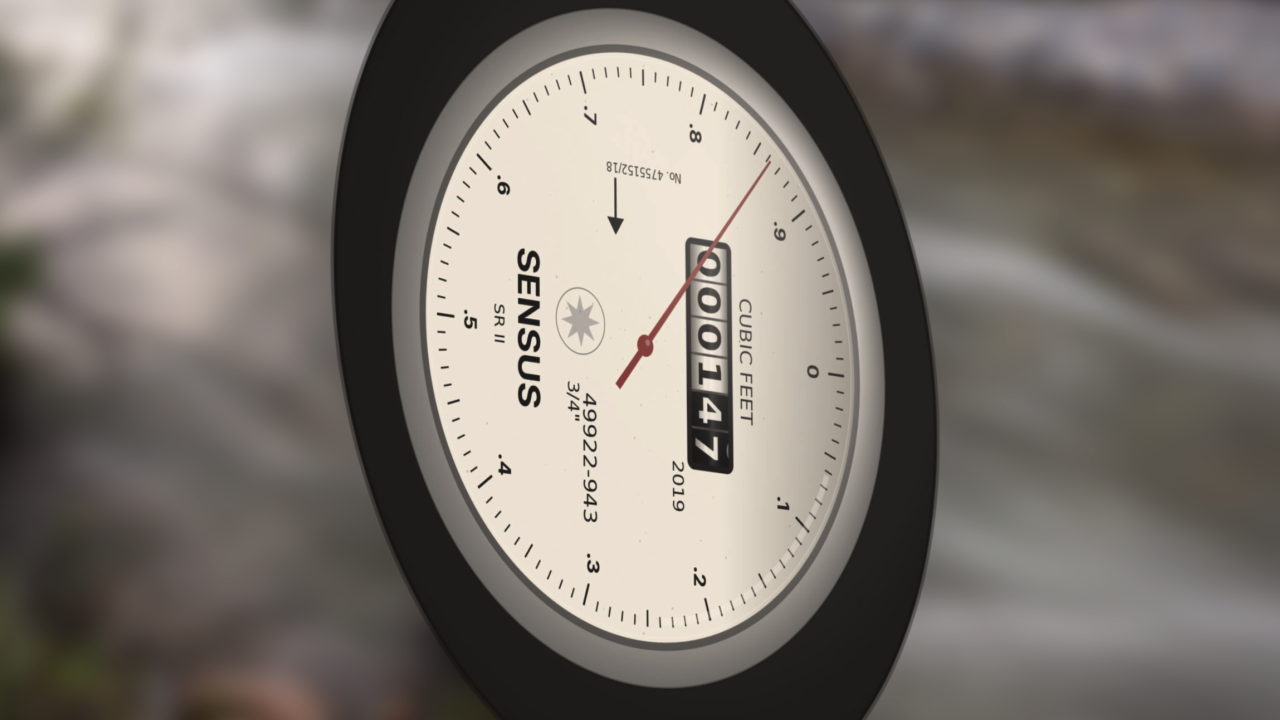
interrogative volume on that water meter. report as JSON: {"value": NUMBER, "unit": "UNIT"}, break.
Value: {"value": 146.86, "unit": "ft³"}
